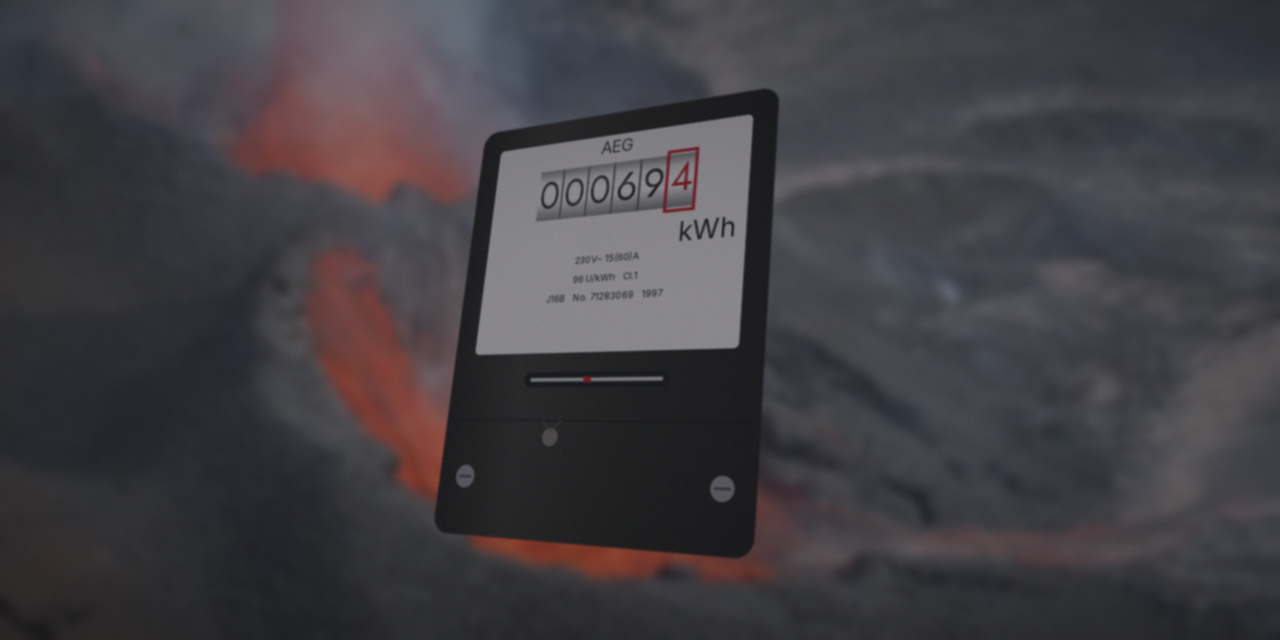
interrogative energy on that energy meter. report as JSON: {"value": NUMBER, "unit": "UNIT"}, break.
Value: {"value": 69.4, "unit": "kWh"}
